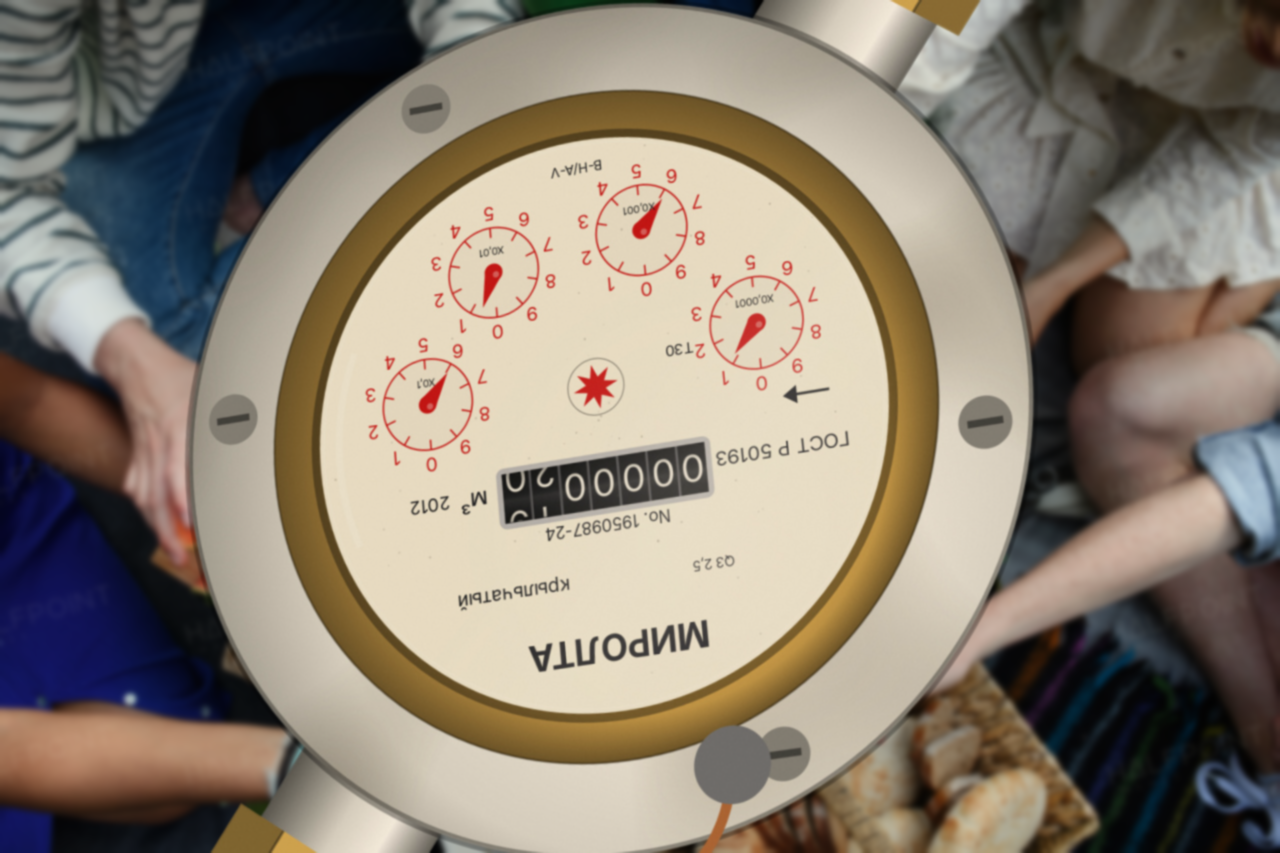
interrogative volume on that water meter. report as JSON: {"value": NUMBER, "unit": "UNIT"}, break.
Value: {"value": 19.6061, "unit": "m³"}
